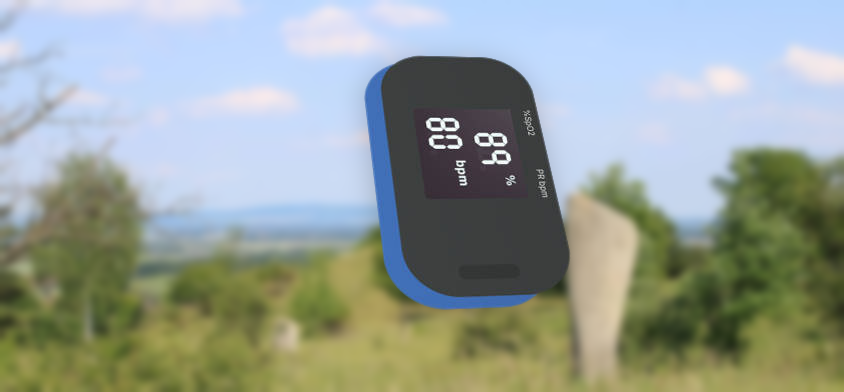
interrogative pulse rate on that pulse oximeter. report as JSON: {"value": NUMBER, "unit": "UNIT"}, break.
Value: {"value": 80, "unit": "bpm"}
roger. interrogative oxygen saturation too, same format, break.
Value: {"value": 89, "unit": "%"}
